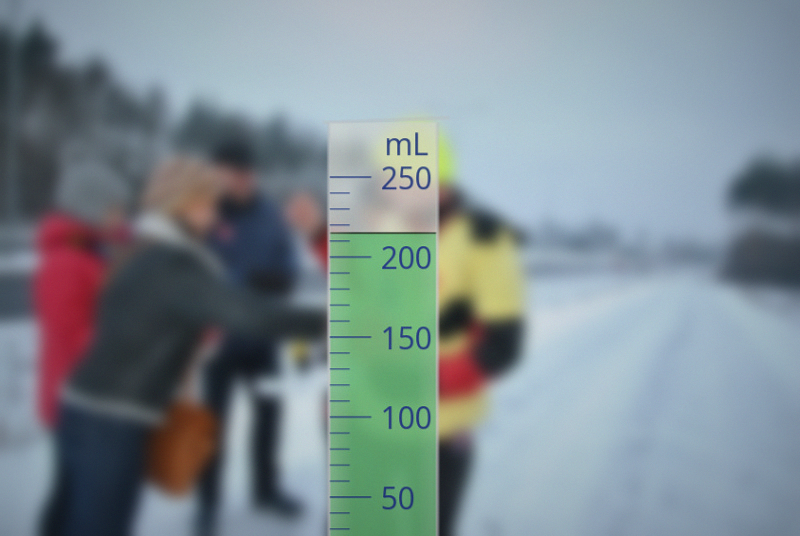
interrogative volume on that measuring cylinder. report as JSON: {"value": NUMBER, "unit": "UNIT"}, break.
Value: {"value": 215, "unit": "mL"}
